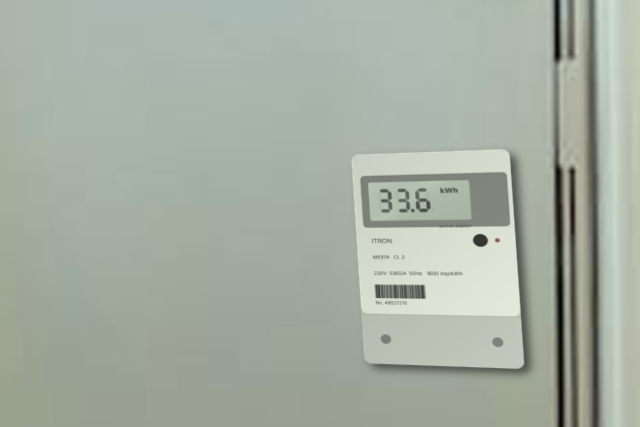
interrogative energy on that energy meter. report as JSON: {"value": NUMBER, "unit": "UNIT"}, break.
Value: {"value": 33.6, "unit": "kWh"}
